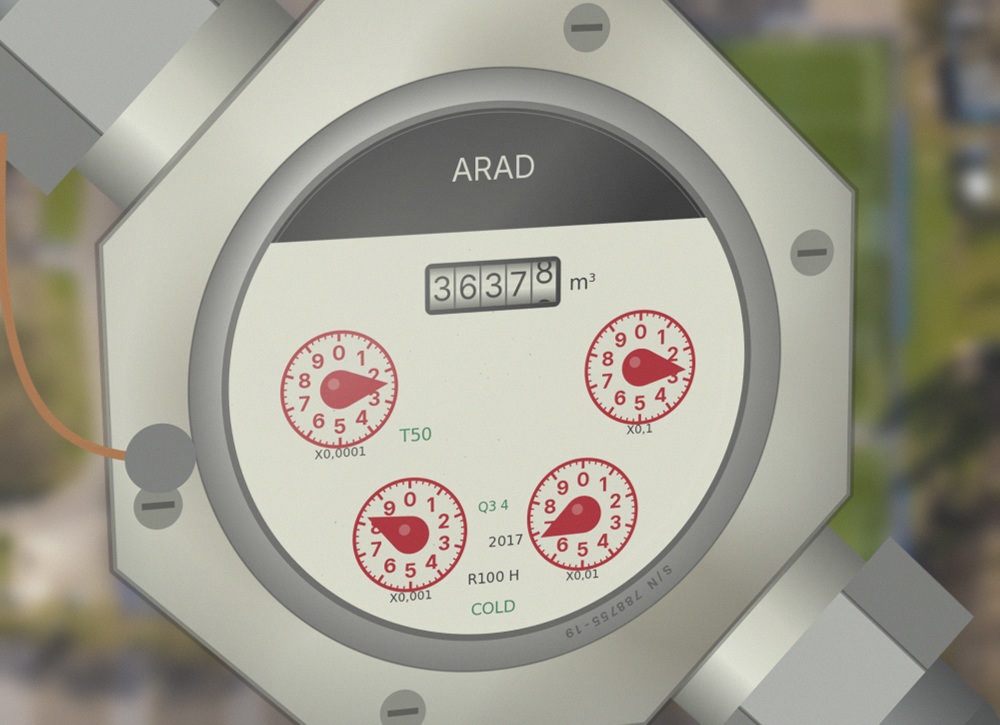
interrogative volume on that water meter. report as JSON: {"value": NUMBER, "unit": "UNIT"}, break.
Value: {"value": 36378.2682, "unit": "m³"}
